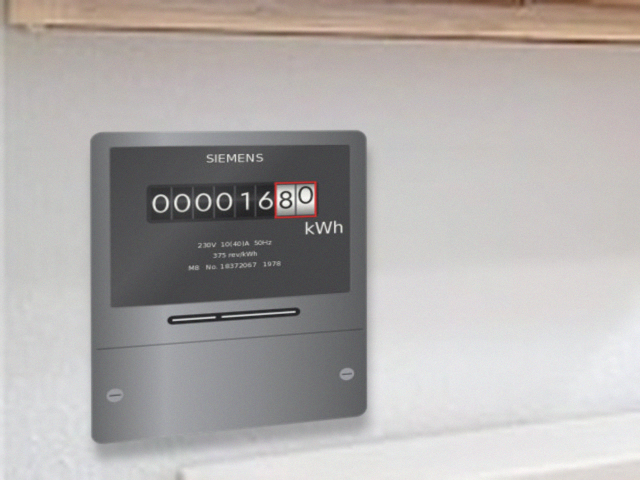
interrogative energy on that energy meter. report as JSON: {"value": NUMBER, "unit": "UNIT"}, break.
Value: {"value": 16.80, "unit": "kWh"}
